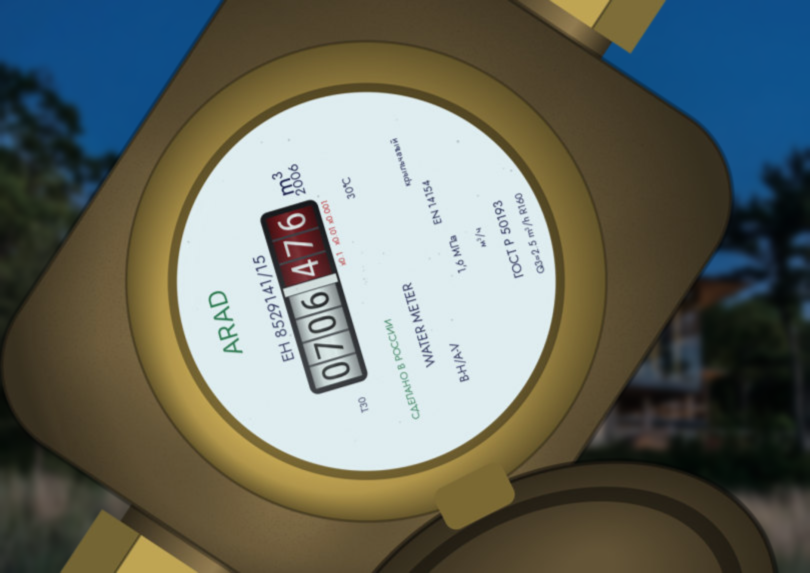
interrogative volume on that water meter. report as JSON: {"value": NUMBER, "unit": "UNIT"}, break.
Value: {"value": 706.476, "unit": "m³"}
